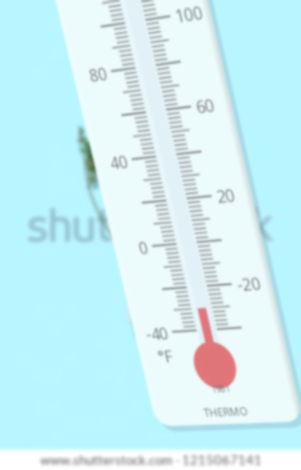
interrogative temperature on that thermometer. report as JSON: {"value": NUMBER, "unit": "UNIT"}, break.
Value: {"value": -30, "unit": "°F"}
